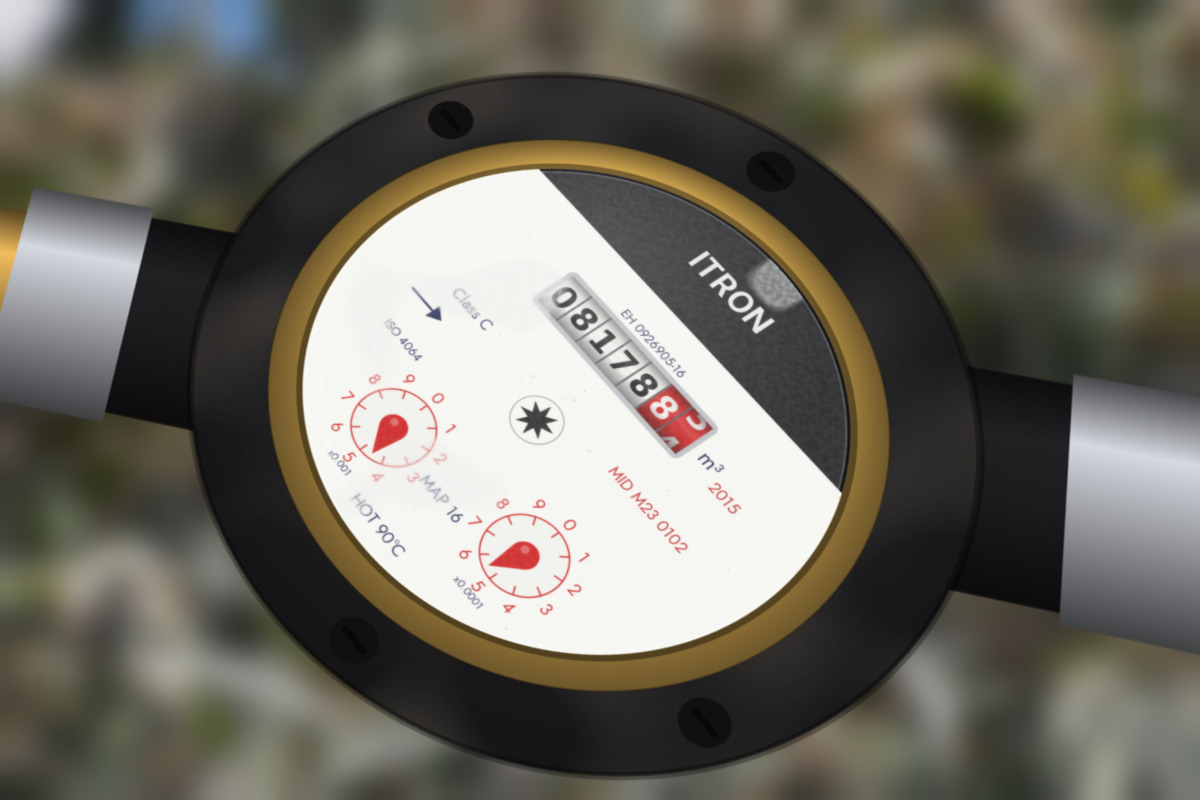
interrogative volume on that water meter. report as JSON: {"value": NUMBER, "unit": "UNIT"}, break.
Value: {"value": 8178.8345, "unit": "m³"}
